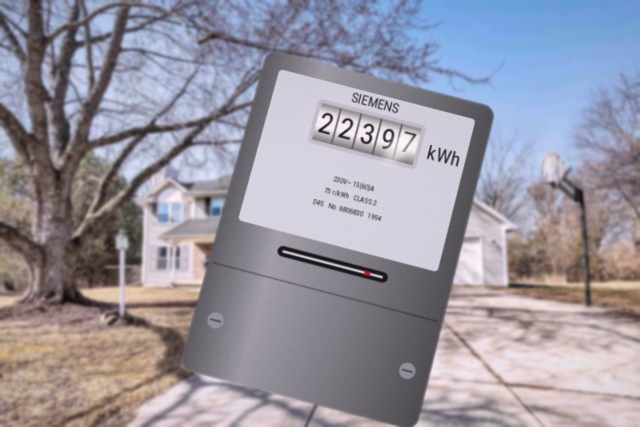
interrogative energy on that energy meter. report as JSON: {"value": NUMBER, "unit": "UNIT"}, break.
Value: {"value": 22397, "unit": "kWh"}
